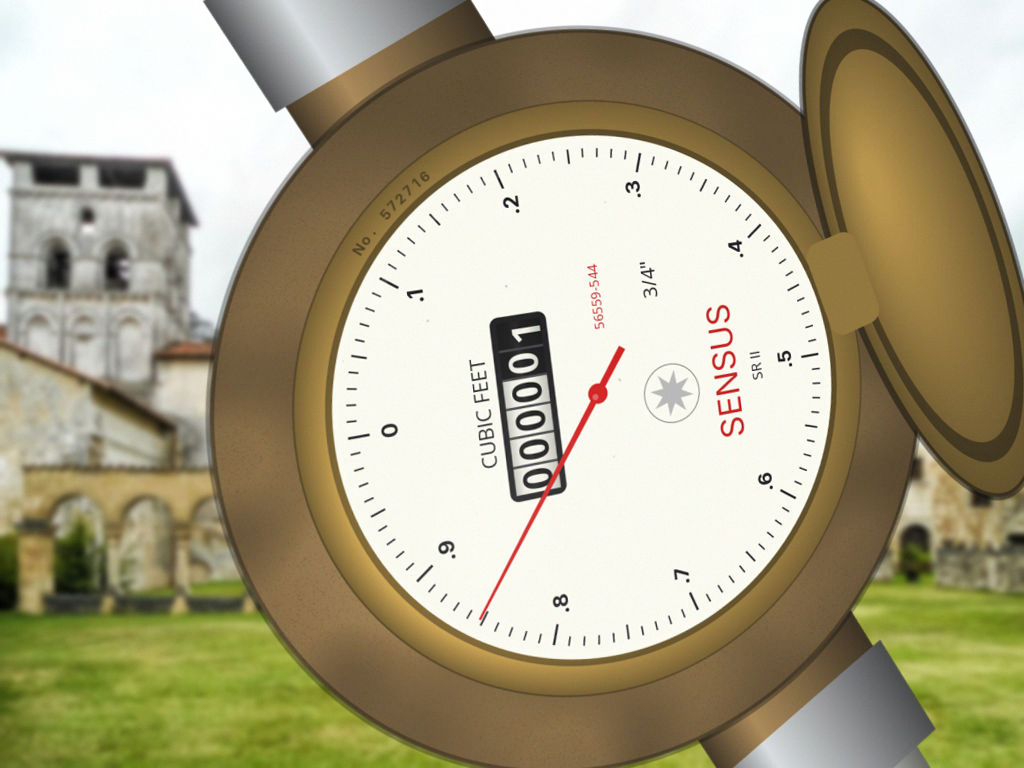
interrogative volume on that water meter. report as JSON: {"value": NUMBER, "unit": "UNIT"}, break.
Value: {"value": 0.85, "unit": "ft³"}
